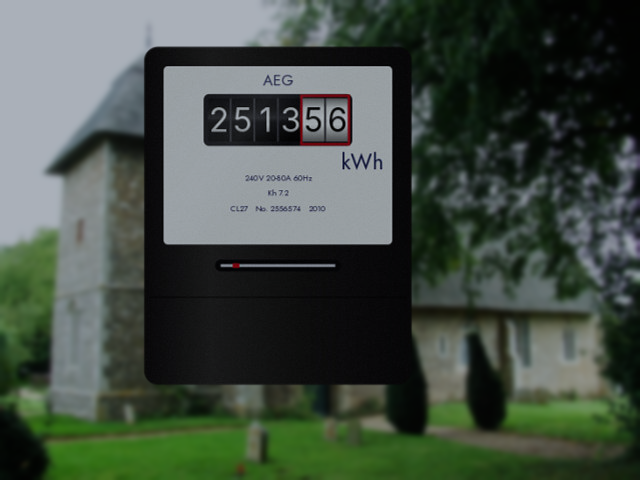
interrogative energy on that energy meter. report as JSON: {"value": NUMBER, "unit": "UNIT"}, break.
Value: {"value": 2513.56, "unit": "kWh"}
